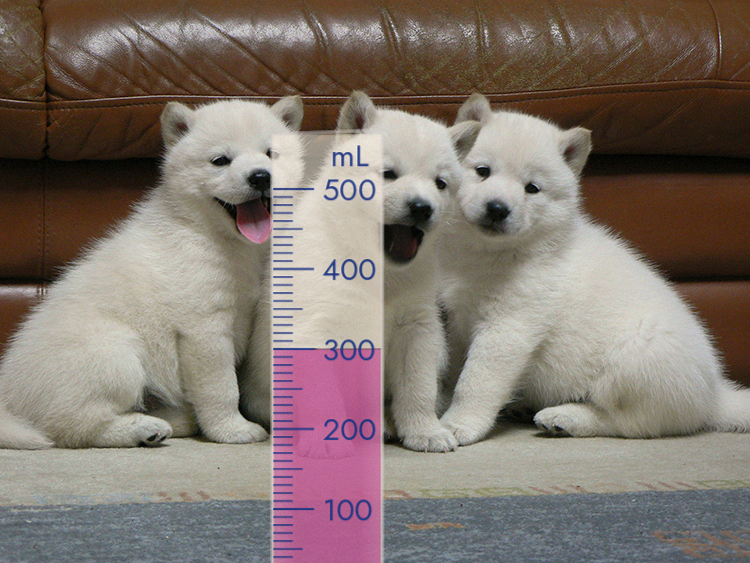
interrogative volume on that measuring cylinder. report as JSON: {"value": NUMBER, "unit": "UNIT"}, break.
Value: {"value": 300, "unit": "mL"}
